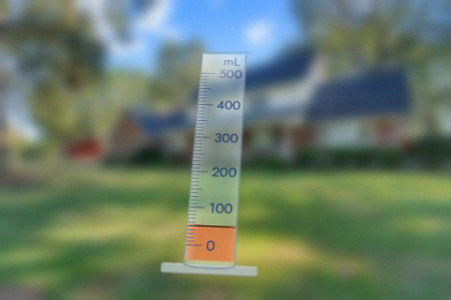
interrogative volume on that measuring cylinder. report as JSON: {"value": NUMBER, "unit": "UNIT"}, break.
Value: {"value": 50, "unit": "mL"}
